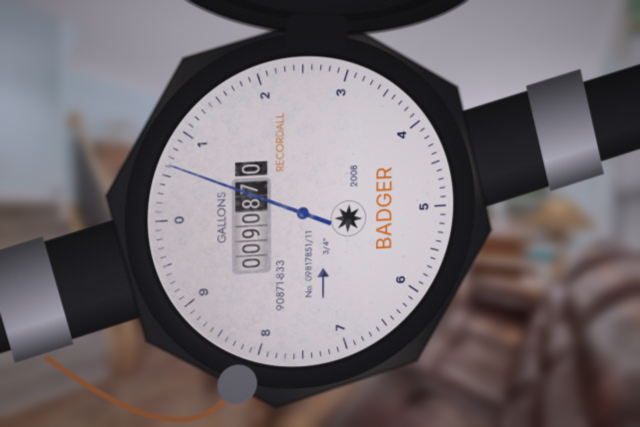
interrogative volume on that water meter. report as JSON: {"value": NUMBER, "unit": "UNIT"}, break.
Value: {"value": 90870.6, "unit": "gal"}
